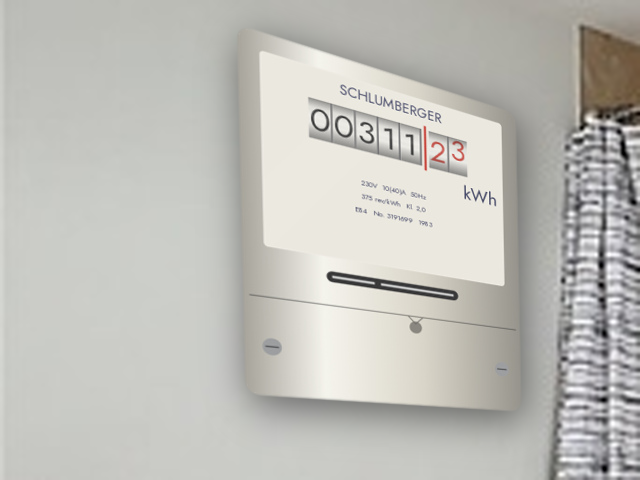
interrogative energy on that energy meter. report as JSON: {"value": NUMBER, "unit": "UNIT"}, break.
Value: {"value": 311.23, "unit": "kWh"}
